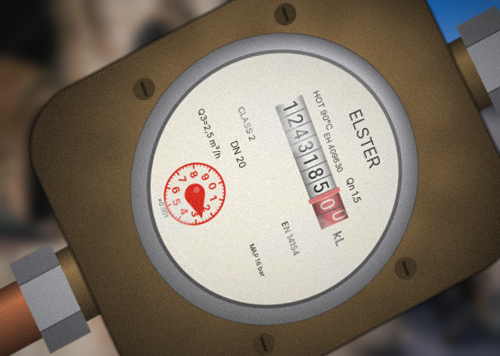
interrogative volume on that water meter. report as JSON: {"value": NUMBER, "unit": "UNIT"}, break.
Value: {"value": 1243185.002, "unit": "kL"}
